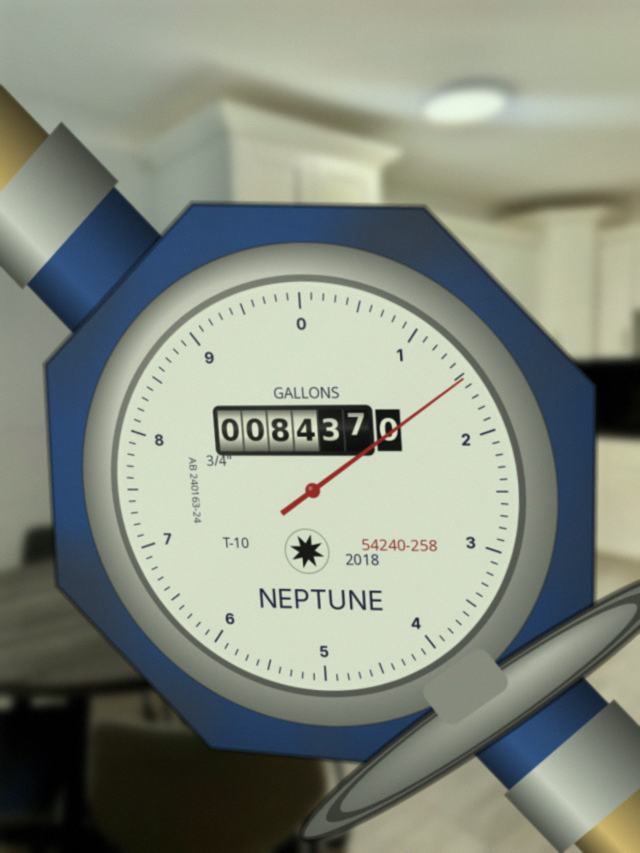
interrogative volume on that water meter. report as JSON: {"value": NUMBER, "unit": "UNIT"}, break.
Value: {"value": 84371.5, "unit": "gal"}
